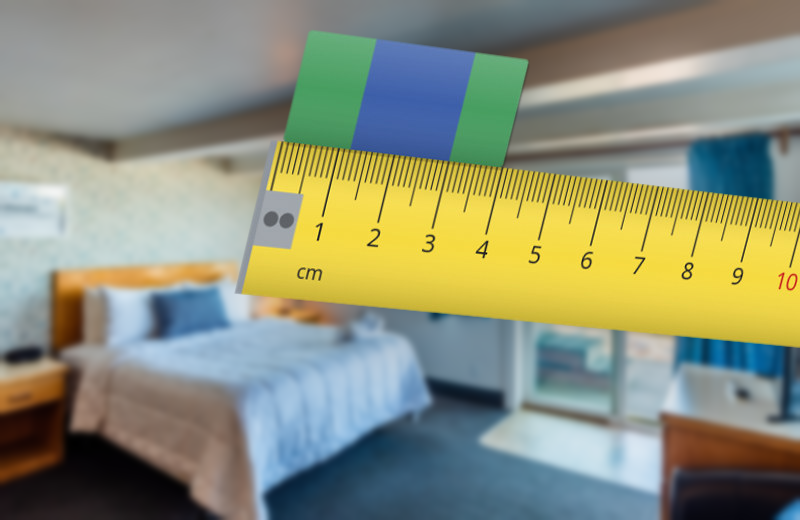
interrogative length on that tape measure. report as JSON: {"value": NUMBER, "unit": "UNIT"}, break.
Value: {"value": 4, "unit": "cm"}
